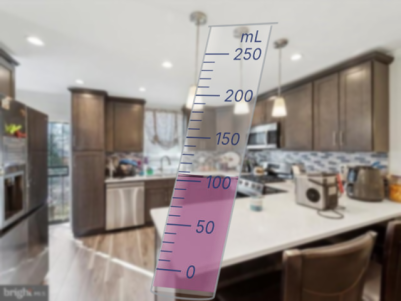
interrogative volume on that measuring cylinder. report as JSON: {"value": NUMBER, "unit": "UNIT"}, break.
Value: {"value": 105, "unit": "mL"}
